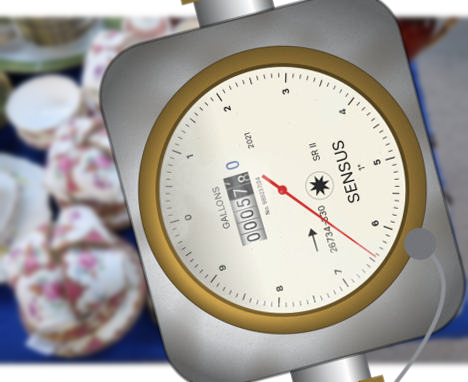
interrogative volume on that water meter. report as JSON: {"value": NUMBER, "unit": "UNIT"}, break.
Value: {"value": 5776.4, "unit": "gal"}
